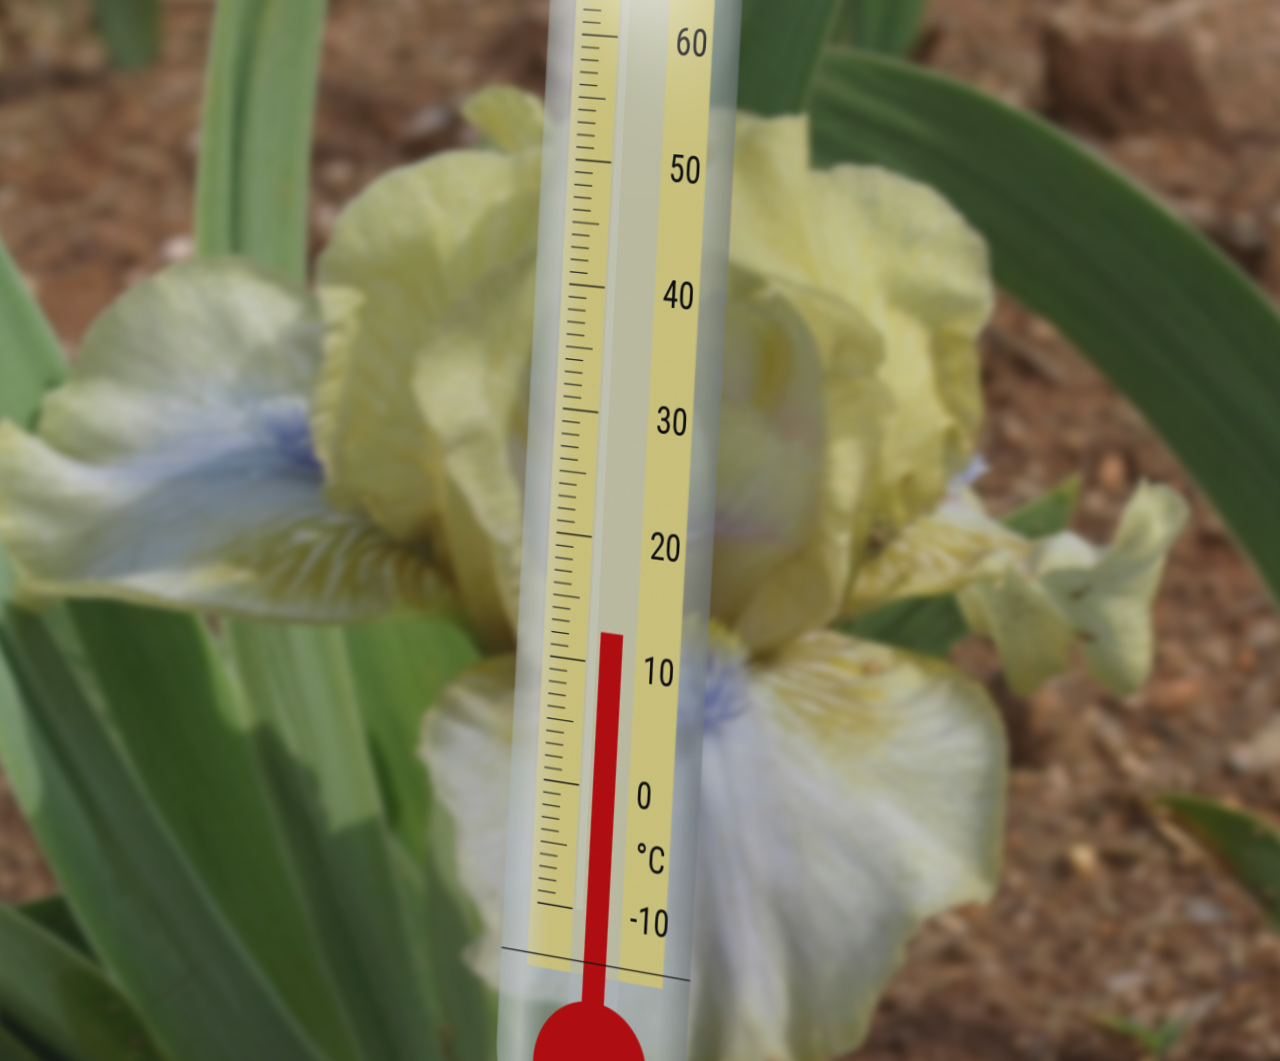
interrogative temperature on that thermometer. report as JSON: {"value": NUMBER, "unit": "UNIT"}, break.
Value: {"value": 12.5, "unit": "°C"}
